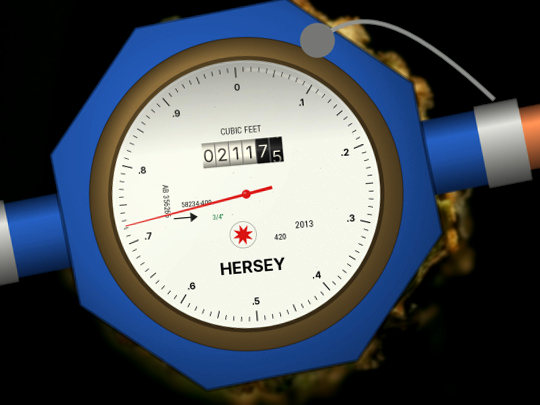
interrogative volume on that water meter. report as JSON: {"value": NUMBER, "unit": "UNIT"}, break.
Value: {"value": 21174.72, "unit": "ft³"}
